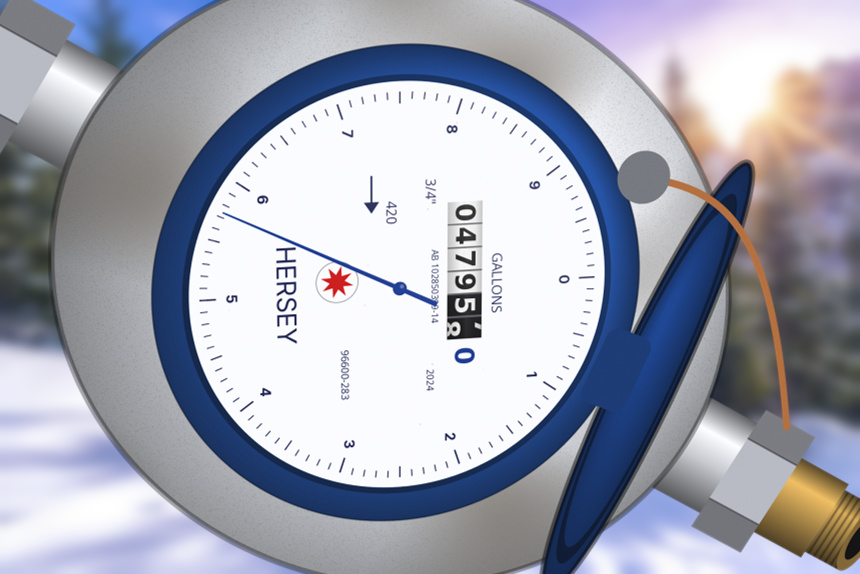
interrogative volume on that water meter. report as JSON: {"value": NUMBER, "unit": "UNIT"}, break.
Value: {"value": 479575.7, "unit": "gal"}
